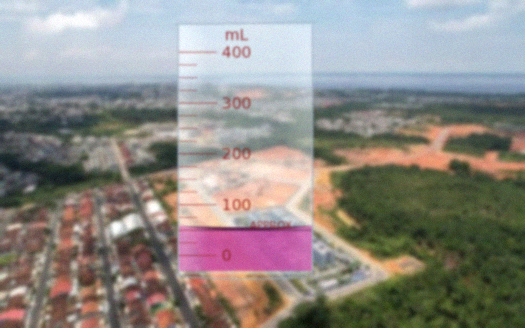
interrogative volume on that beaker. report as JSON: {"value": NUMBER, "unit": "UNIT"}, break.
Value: {"value": 50, "unit": "mL"}
